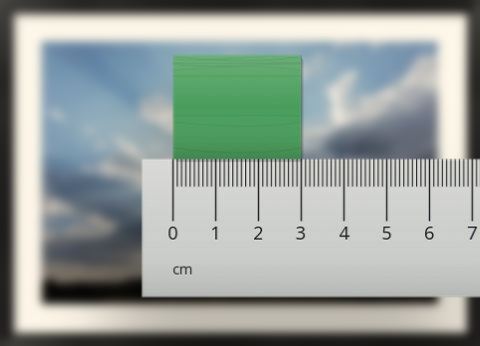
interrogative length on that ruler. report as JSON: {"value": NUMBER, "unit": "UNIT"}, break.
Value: {"value": 3, "unit": "cm"}
